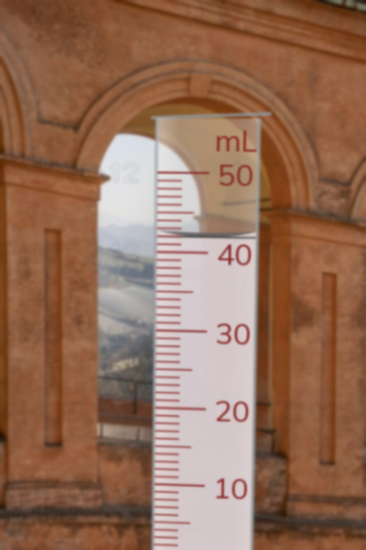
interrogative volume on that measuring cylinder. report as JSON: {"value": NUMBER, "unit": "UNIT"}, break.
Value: {"value": 42, "unit": "mL"}
